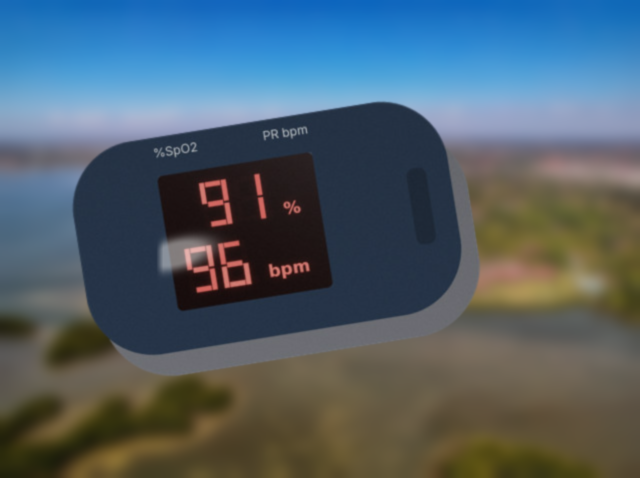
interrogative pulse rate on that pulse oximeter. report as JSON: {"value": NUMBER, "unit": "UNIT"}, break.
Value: {"value": 96, "unit": "bpm"}
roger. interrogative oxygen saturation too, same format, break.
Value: {"value": 91, "unit": "%"}
